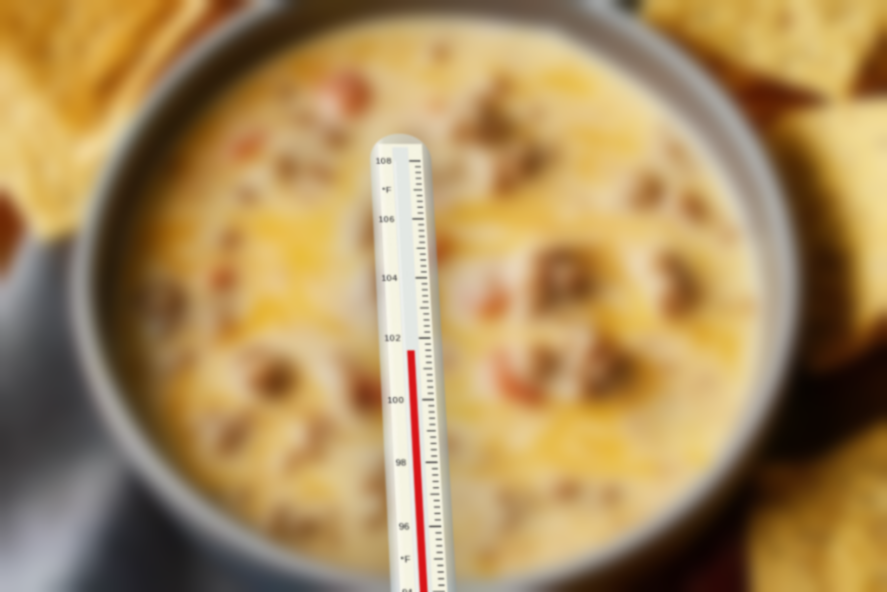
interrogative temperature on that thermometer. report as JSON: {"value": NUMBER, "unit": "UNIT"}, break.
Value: {"value": 101.6, "unit": "°F"}
